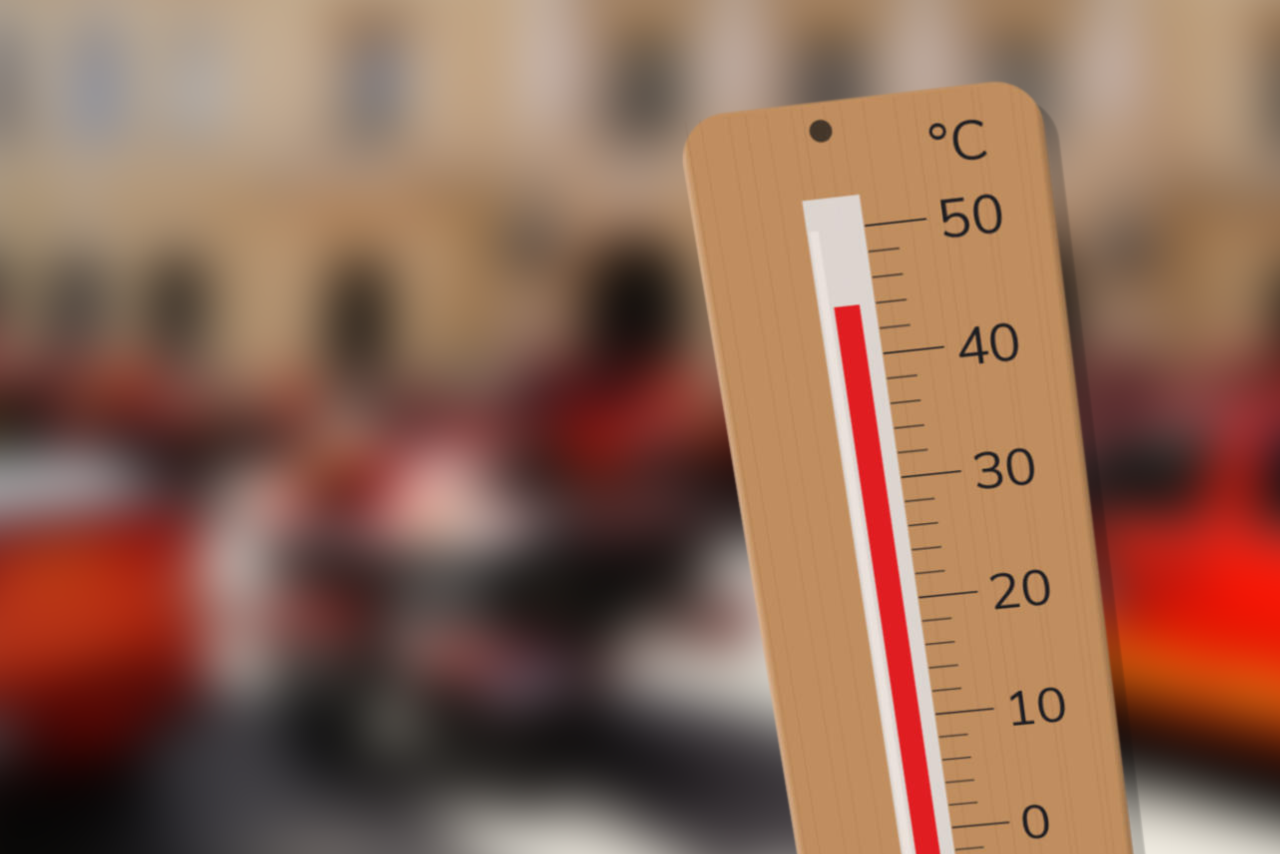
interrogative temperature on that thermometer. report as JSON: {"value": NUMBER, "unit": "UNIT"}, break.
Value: {"value": 44, "unit": "°C"}
